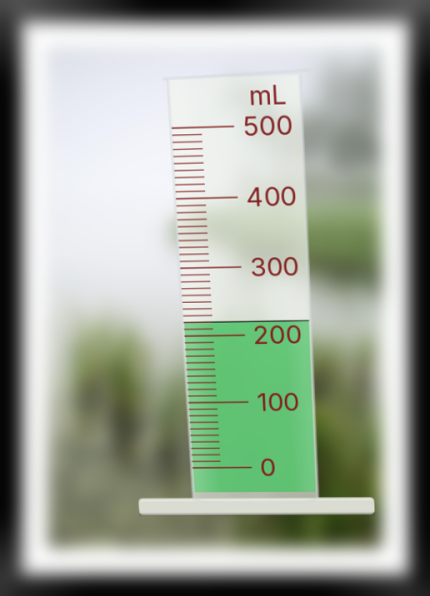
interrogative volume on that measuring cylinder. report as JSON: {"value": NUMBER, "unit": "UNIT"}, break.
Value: {"value": 220, "unit": "mL"}
